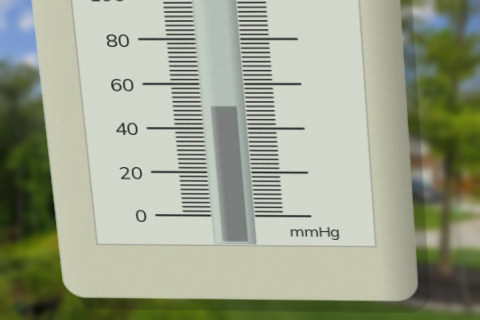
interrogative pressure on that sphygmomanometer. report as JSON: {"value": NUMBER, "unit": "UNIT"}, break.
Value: {"value": 50, "unit": "mmHg"}
